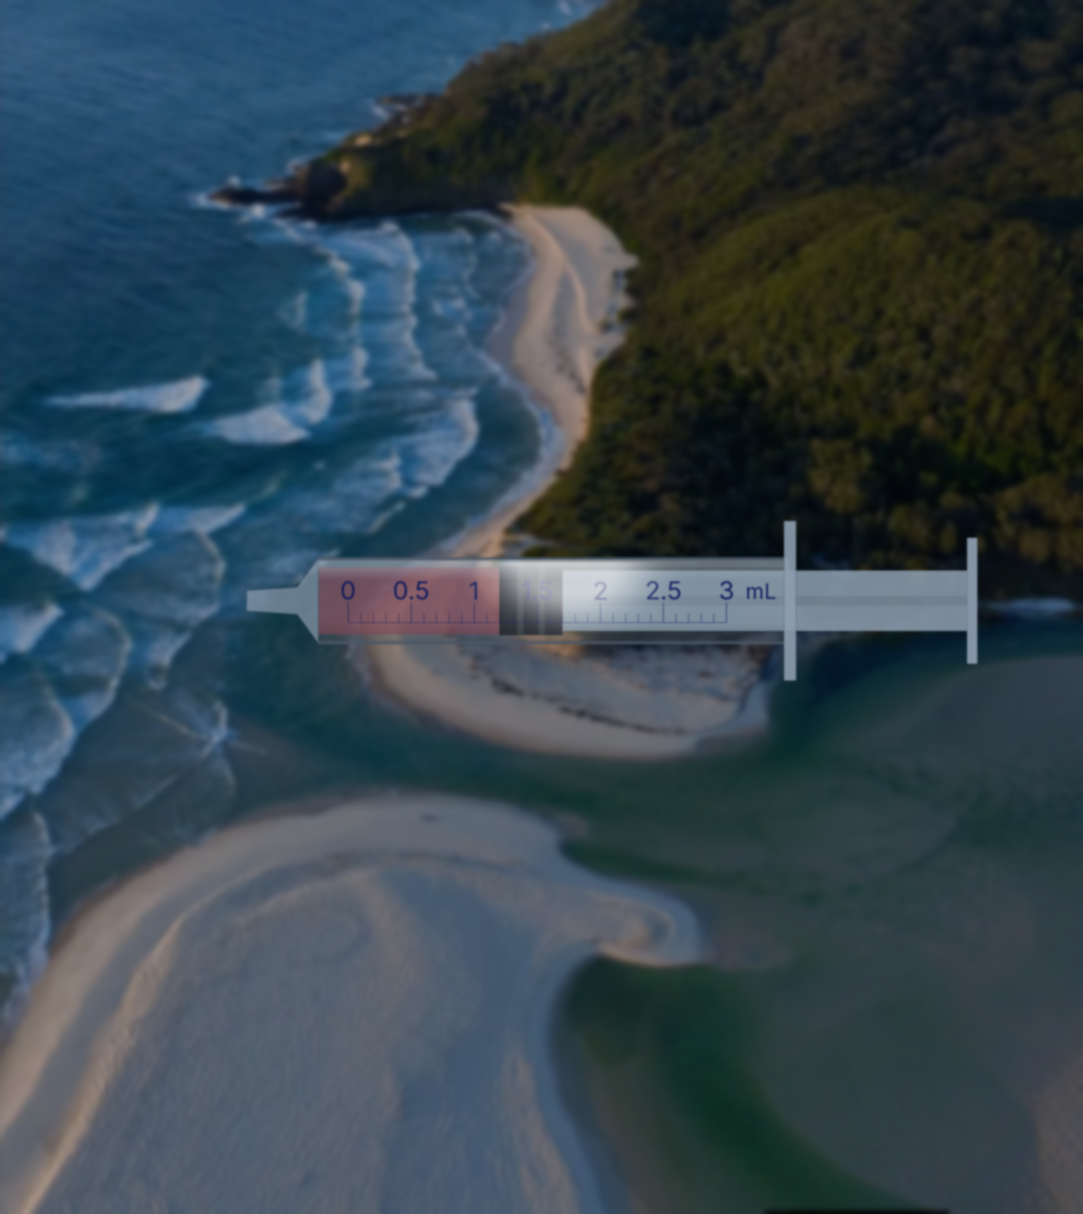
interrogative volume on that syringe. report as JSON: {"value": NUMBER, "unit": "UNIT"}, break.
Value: {"value": 1.2, "unit": "mL"}
